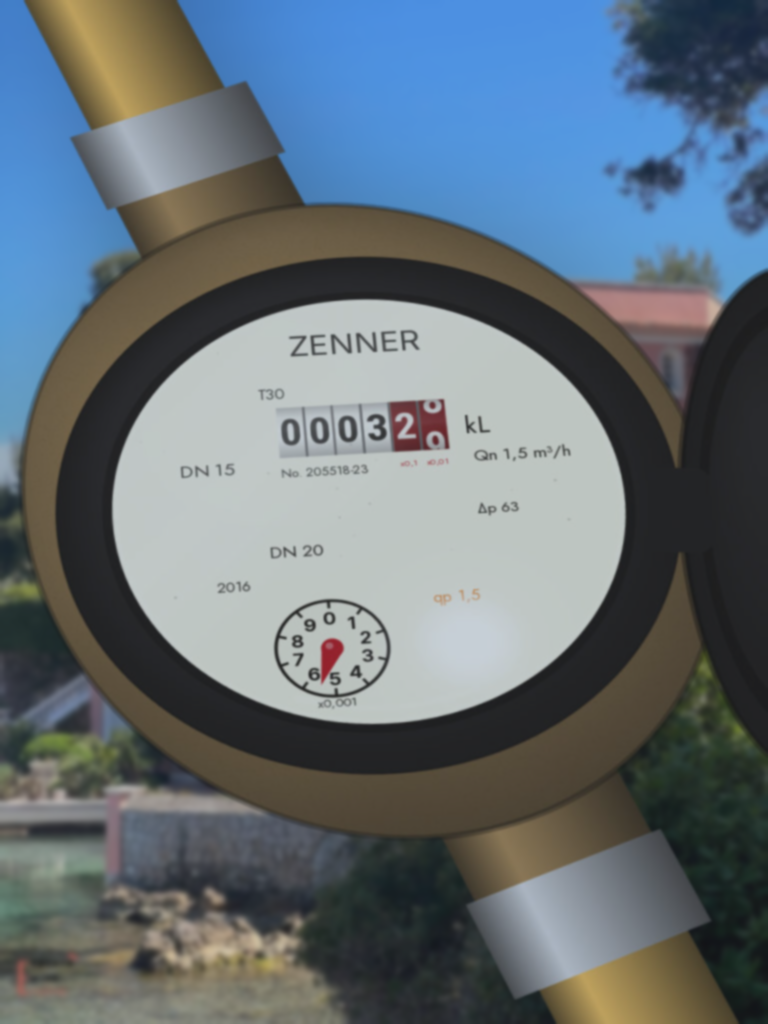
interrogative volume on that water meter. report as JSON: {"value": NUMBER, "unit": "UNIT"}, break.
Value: {"value": 3.285, "unit": "kL"}
